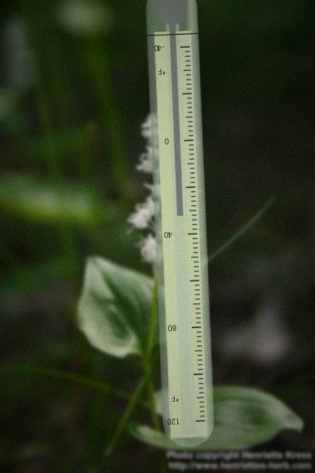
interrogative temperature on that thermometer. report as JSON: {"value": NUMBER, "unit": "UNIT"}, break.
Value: {"value": 32, "unit": "°F"}
